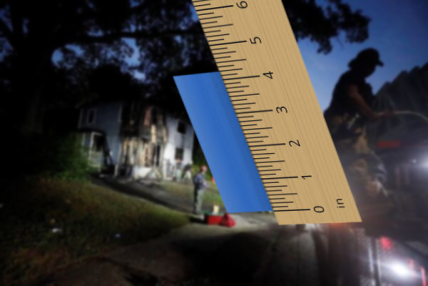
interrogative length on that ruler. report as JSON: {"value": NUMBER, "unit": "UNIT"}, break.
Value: {"value": 4.25, "unit": "in"}
